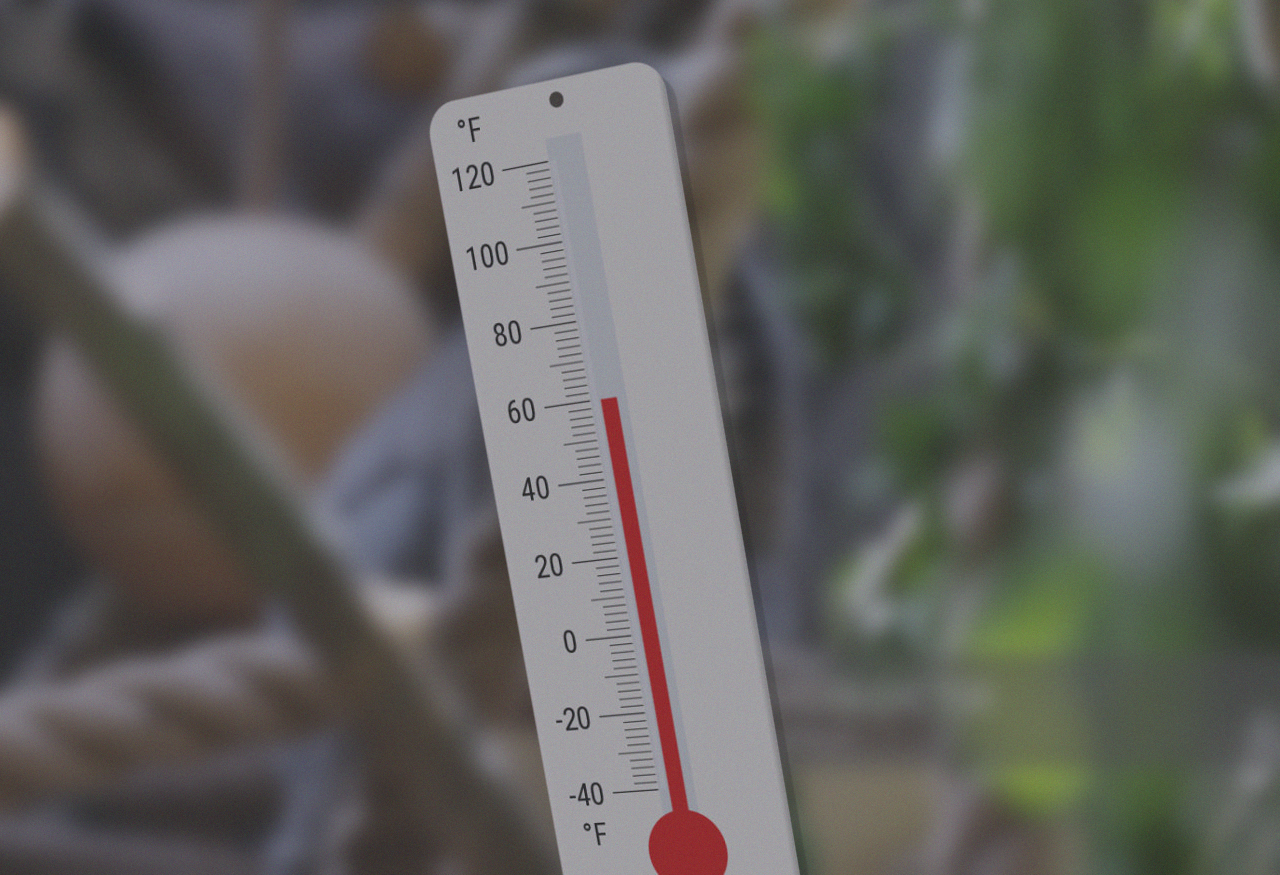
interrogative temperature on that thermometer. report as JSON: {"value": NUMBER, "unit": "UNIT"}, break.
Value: {"value": 60, "unit": "°F"}
